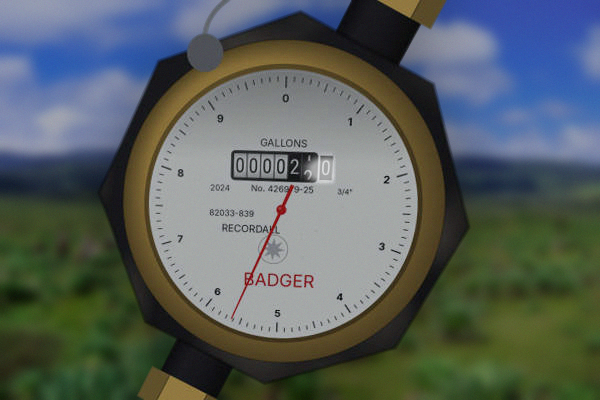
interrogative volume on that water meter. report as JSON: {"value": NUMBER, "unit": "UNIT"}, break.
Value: {"value": 215.6, "unit": "gal"}
